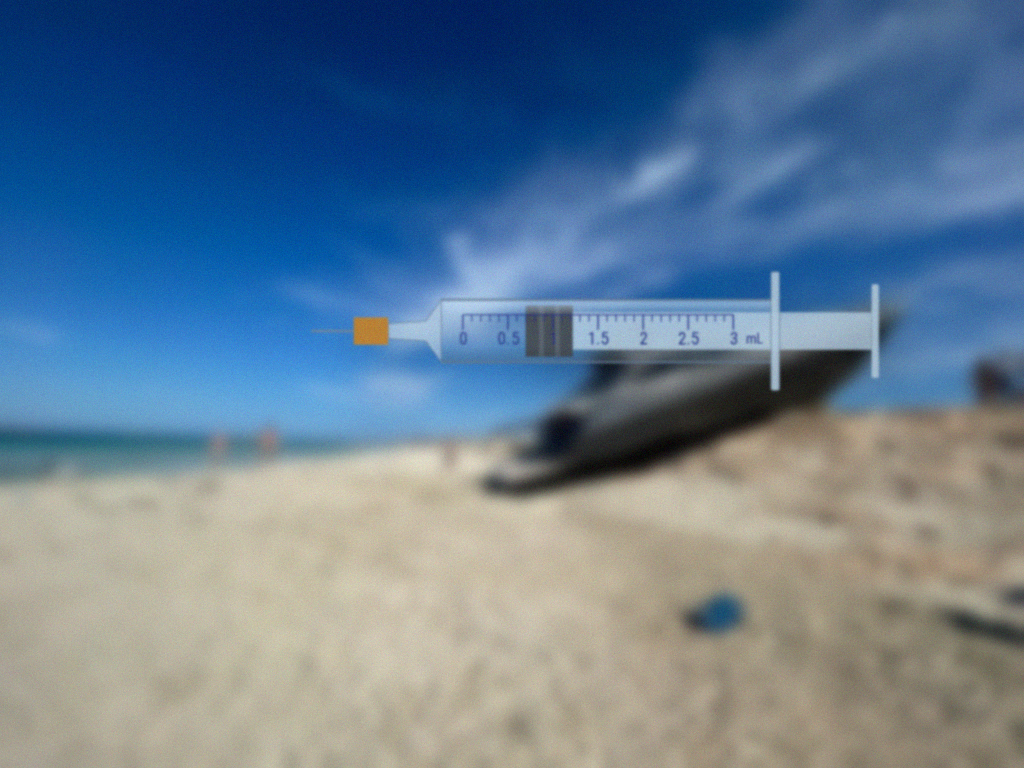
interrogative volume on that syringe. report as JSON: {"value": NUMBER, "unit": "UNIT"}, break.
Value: {"value": 0.7, "unit": "mL"}
